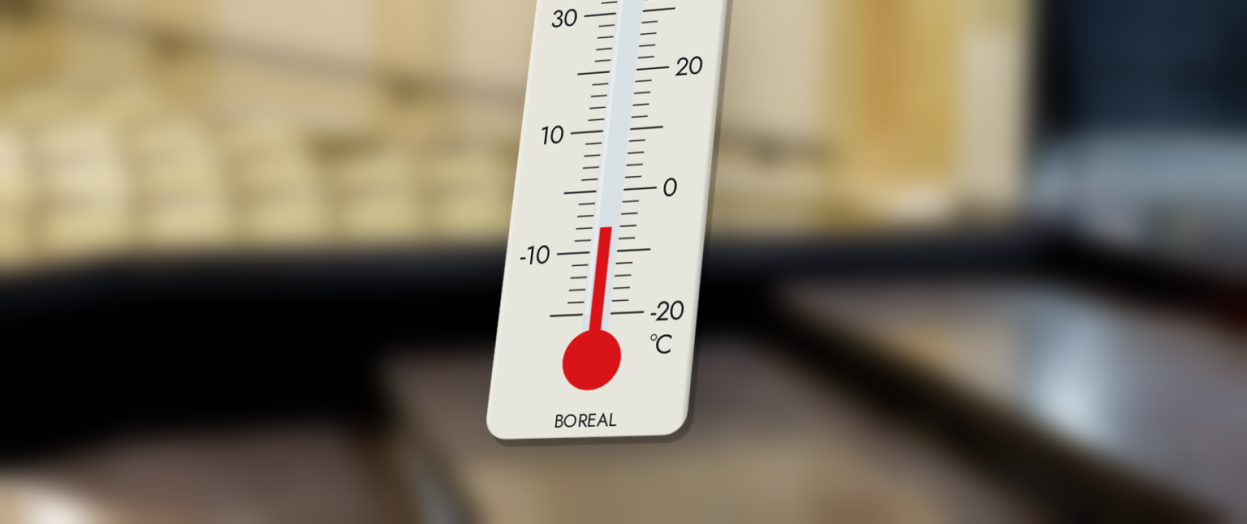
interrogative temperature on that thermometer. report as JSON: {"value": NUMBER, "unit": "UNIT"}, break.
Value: {"value": -6, "unit": "°C"}
